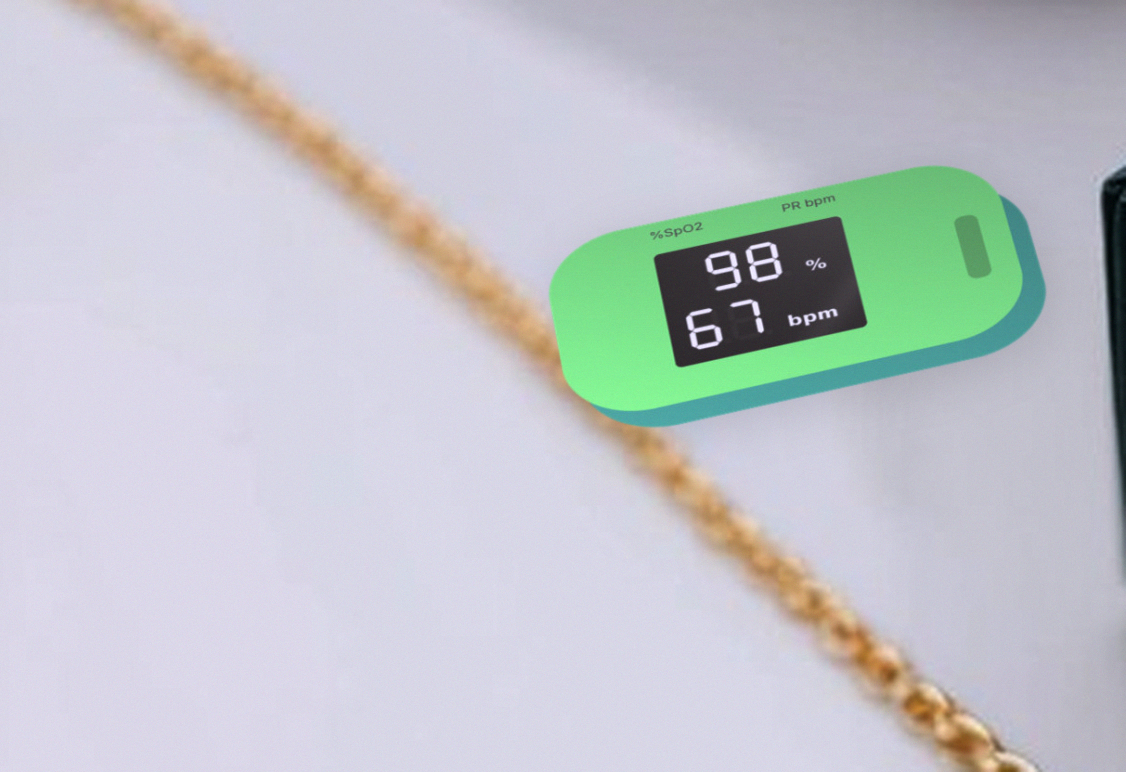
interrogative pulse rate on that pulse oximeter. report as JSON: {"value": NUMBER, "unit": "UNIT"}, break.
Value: {"value": 67, "unit": "bpm"}
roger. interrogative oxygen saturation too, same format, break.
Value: {"value": 98, "unit": "%"}
